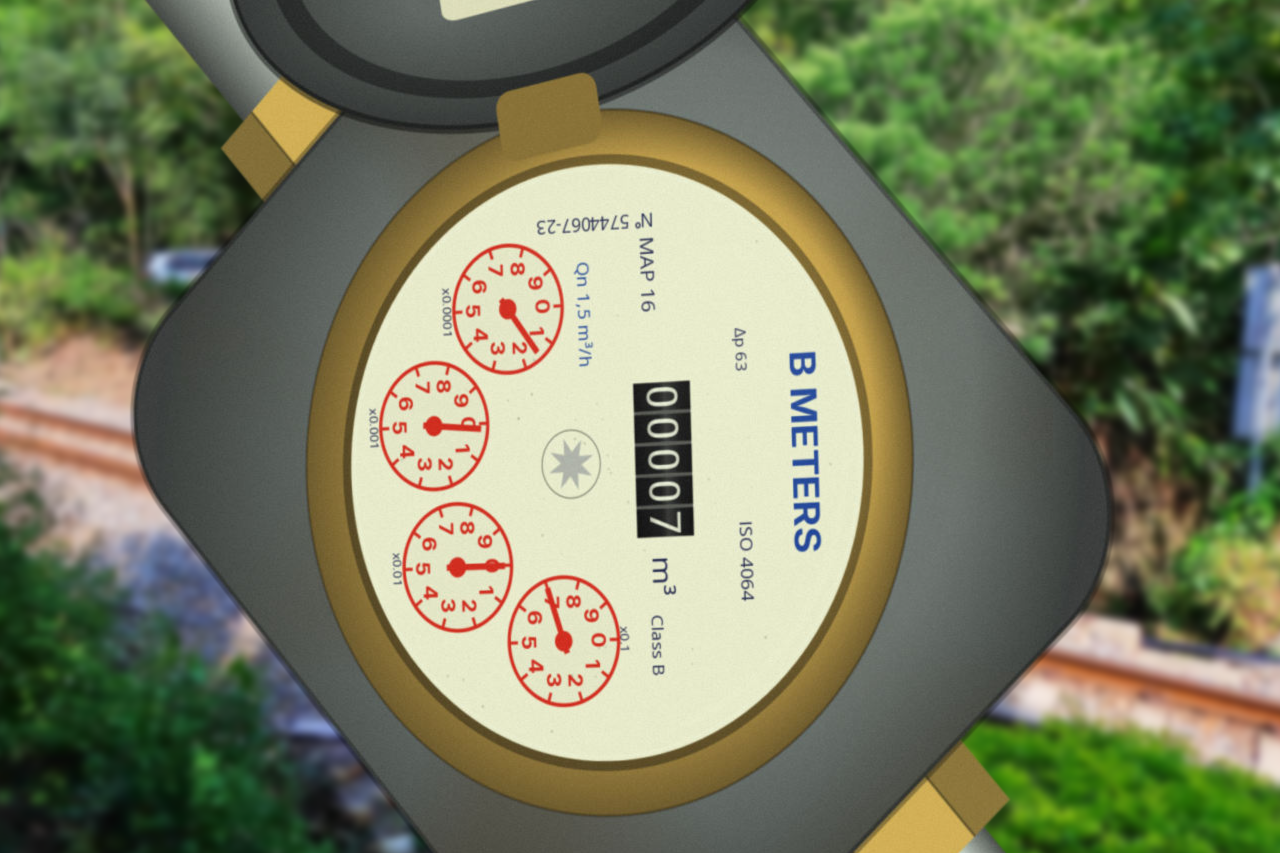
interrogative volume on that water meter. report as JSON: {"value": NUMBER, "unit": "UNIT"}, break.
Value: {"value": 7.7001, "unit": "m³"}
